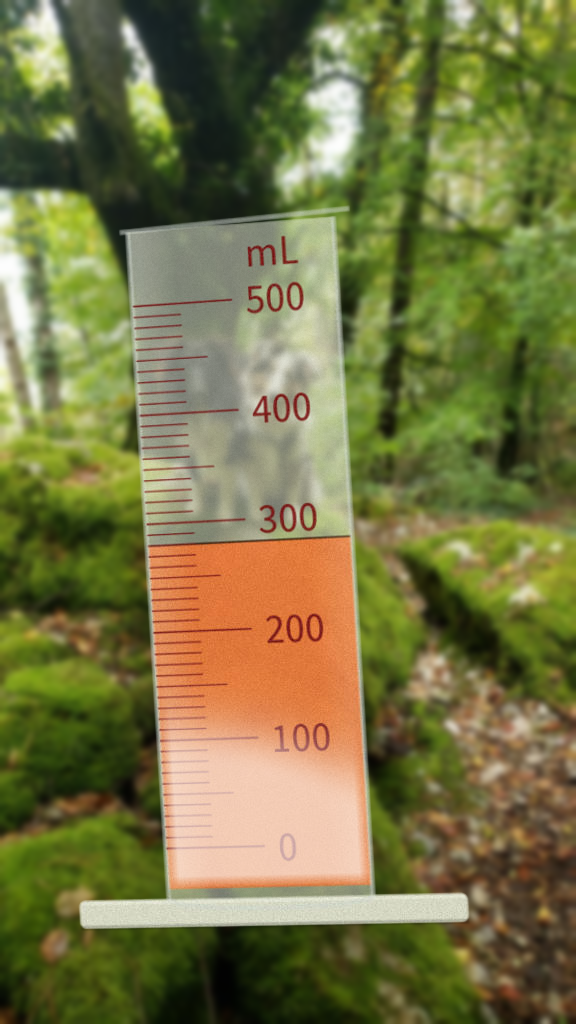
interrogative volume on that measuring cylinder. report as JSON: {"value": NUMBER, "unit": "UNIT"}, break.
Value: {"value": 280, "unit": "mL"}
